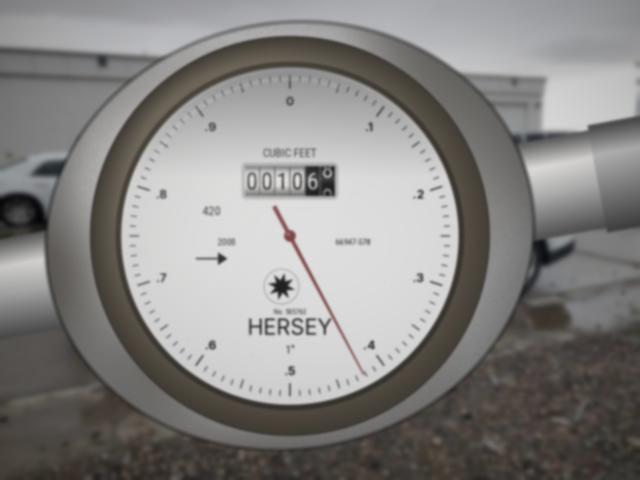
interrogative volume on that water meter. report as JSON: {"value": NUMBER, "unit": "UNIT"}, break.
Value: {"value": 1068.42, "unit": "ft³"}
